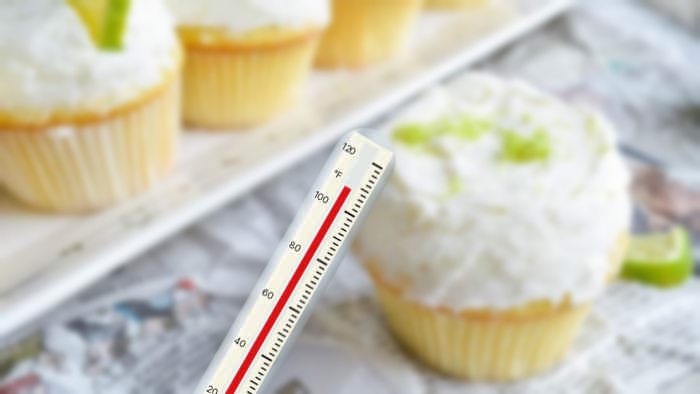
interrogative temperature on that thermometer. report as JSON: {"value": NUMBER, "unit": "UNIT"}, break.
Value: {"value": 108, "unit": "°F"}
